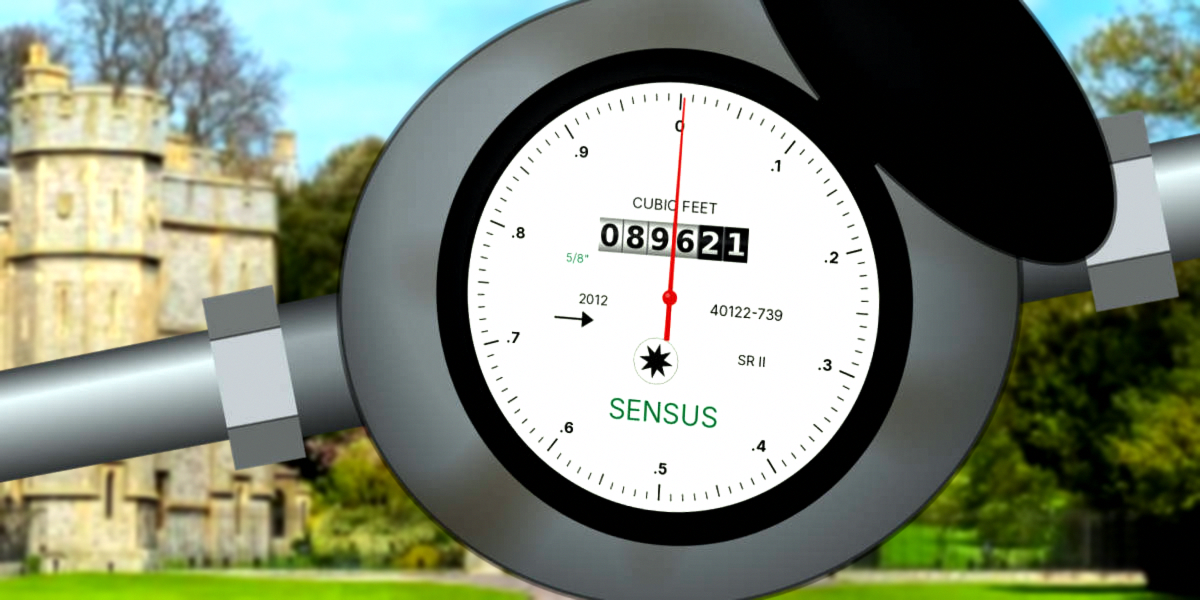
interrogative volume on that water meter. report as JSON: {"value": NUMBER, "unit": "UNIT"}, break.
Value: {"value": 89621.00, "unit": "ft³"}
